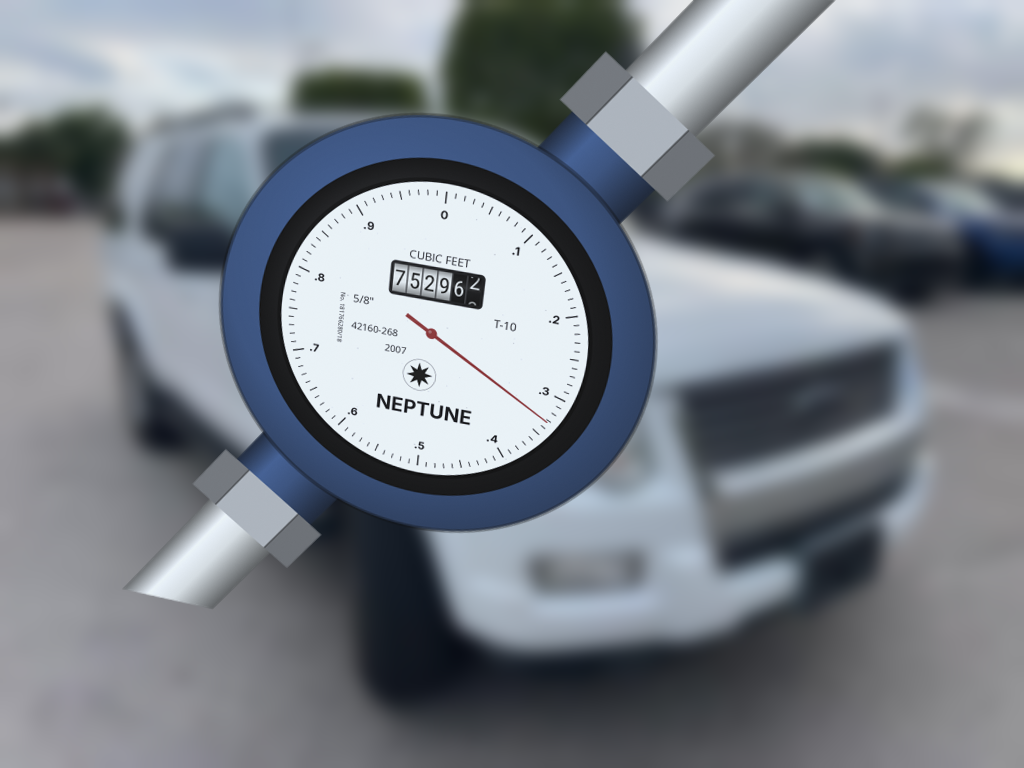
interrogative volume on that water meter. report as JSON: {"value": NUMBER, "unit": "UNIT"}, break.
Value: {"value": 752962.33, "unit": "ft³"}
